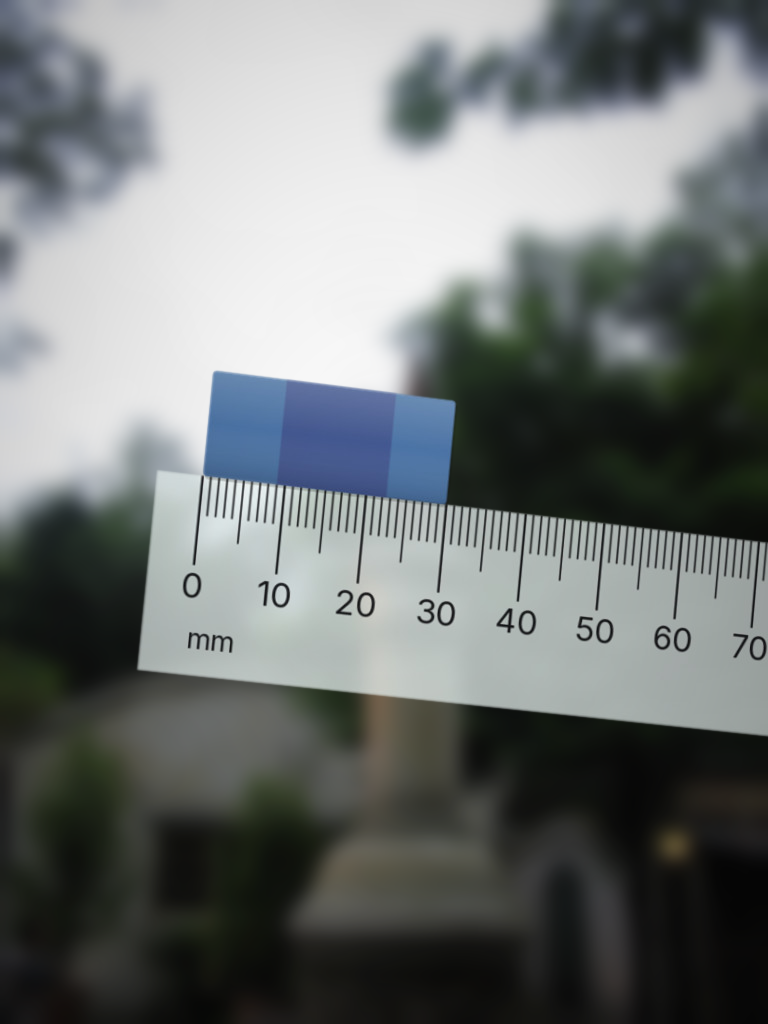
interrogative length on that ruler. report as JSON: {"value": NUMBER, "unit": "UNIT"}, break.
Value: {"value": 30, "unit": "mm"}
